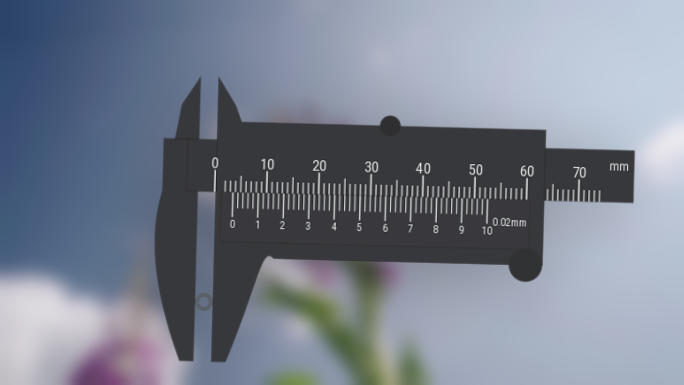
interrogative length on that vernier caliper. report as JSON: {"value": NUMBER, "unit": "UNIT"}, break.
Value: {"value": 3.5, "unit": "mm"}
